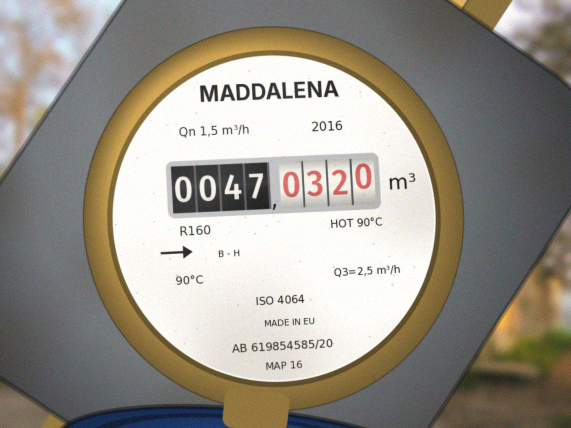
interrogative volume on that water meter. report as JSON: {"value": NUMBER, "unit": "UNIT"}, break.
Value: {"value": 47.0320, "unit": "m³"}
